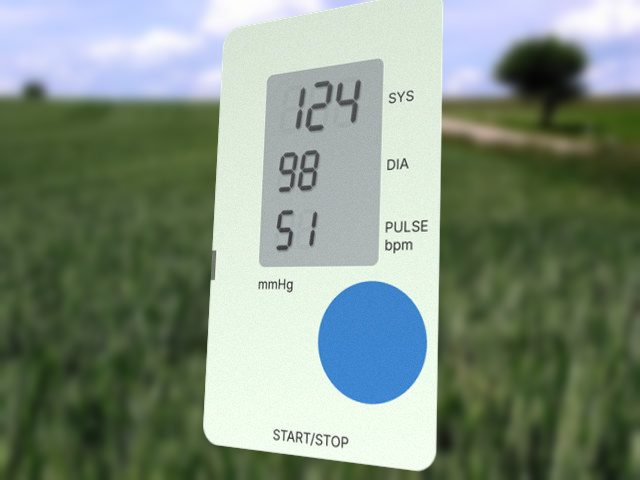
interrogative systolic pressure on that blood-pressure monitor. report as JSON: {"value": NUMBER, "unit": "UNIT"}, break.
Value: {"value": 124, "unit": "mmHg"}
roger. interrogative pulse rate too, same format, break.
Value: {"value": 51, "unit": "bpm"}
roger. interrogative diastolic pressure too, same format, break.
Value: {"value": 98, "unit": "mmHg"}
